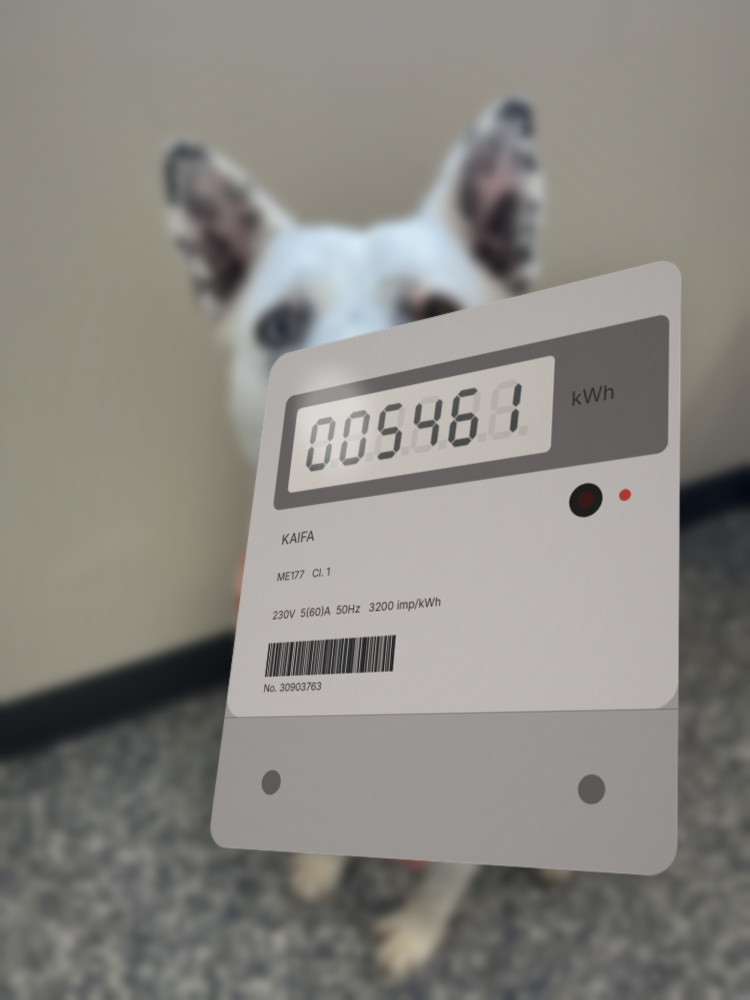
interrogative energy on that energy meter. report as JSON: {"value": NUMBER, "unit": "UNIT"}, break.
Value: {"value": 5461, "unit": "kWh"}
